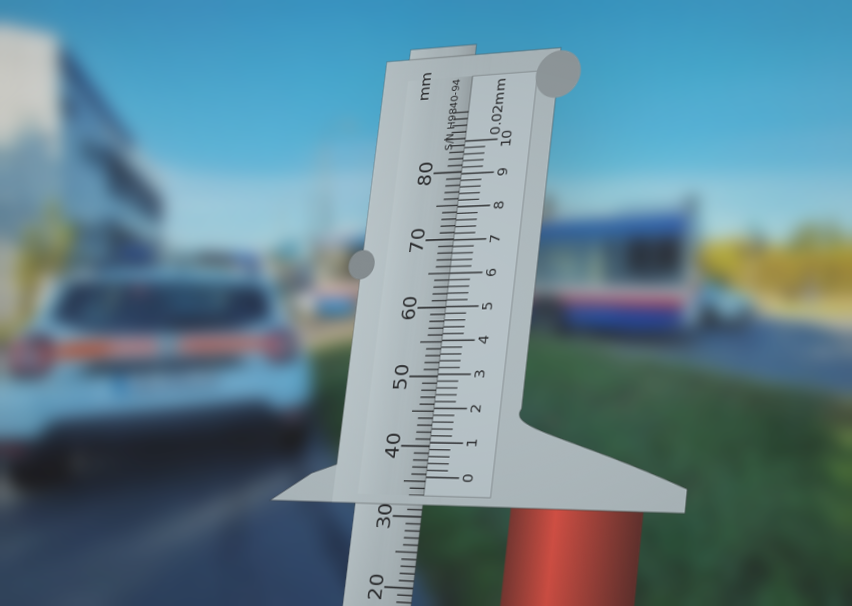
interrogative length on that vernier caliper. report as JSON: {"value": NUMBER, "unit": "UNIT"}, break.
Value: {"value": 35.6, "unit": "mm"}
